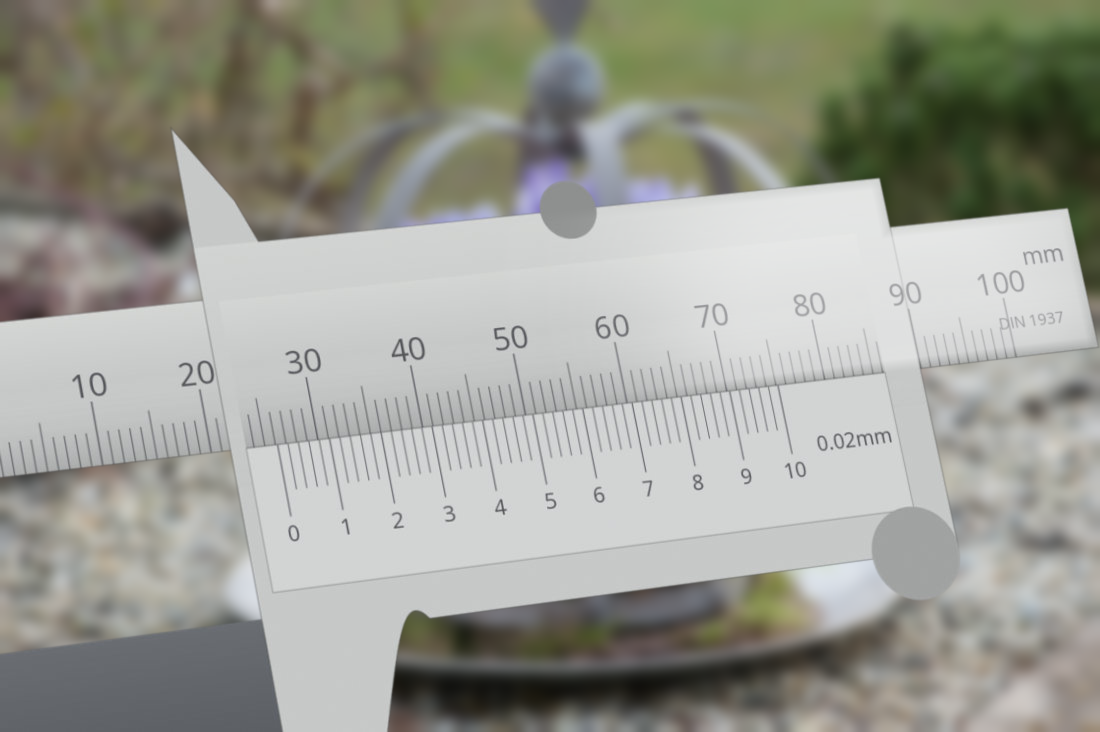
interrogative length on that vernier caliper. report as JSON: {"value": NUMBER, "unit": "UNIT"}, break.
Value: {"value": 26.2, "unit": "mm"}
